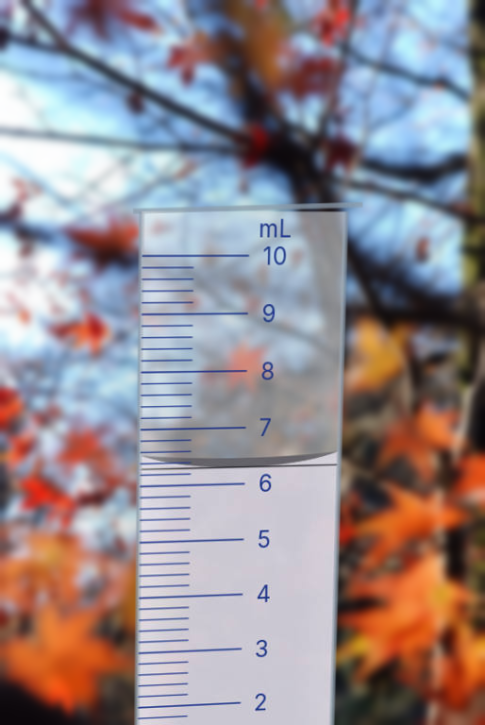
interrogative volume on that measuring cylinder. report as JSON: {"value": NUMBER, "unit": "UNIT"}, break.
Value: {"value": 6.3, "unit": "mL"}
